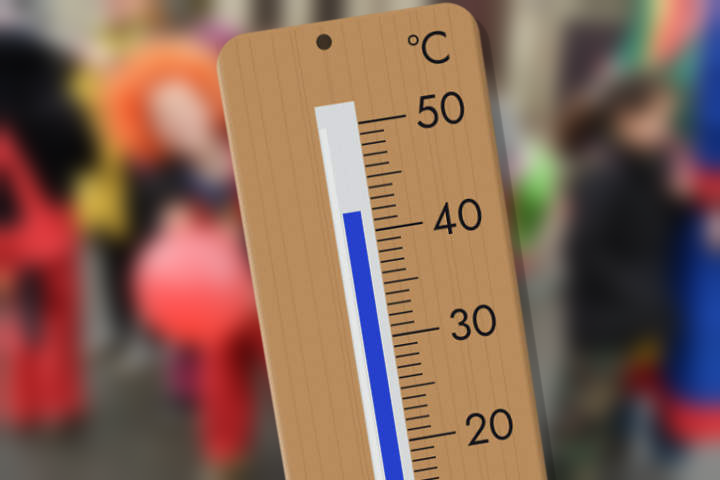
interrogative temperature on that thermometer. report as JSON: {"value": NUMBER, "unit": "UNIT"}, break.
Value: {"value": 42, "unit": "°C"}
